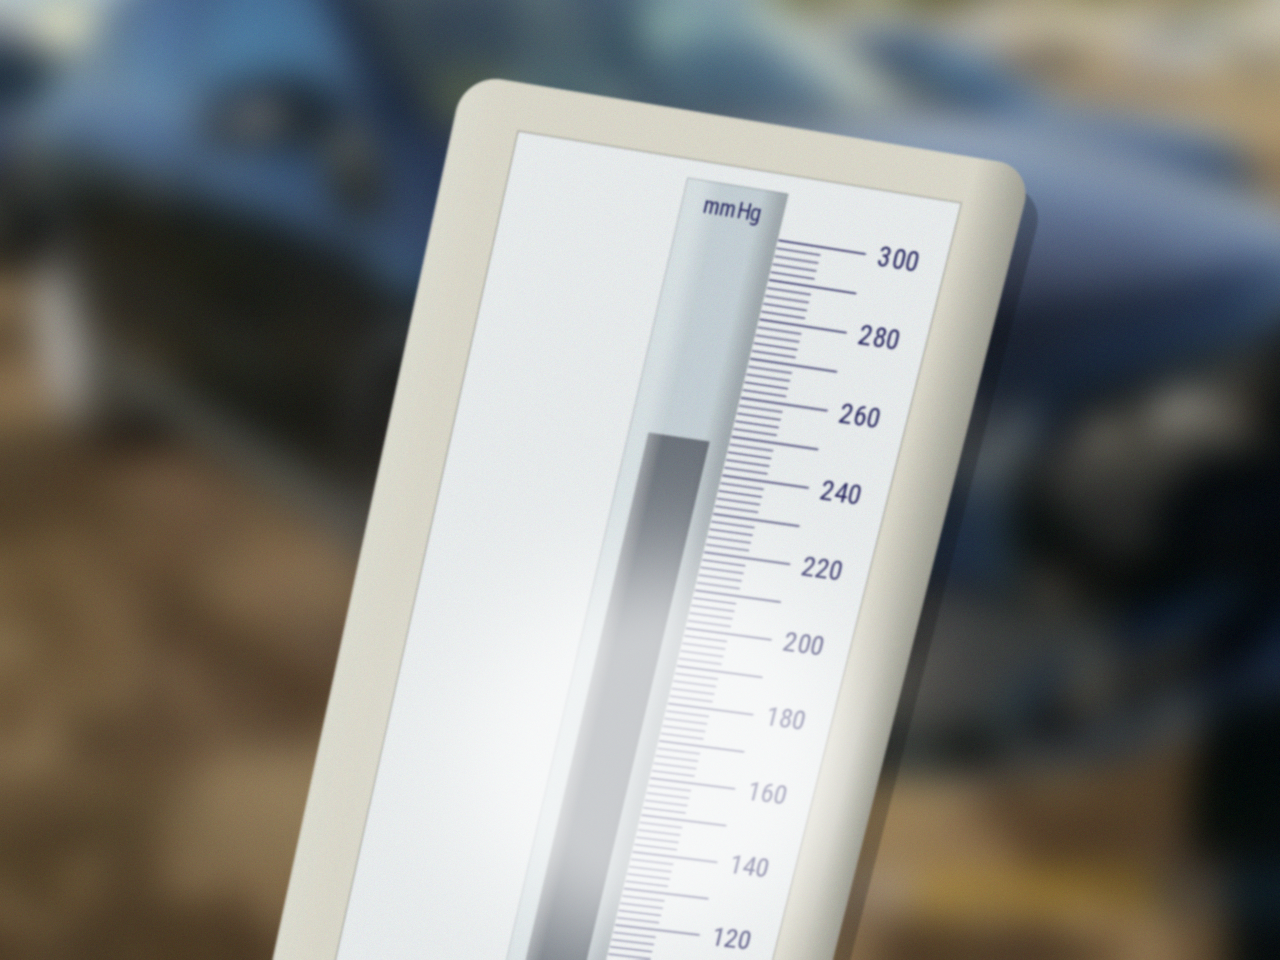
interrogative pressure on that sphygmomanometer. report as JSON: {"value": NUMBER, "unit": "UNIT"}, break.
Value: {"value": 248, "unit": "mmHg"}
